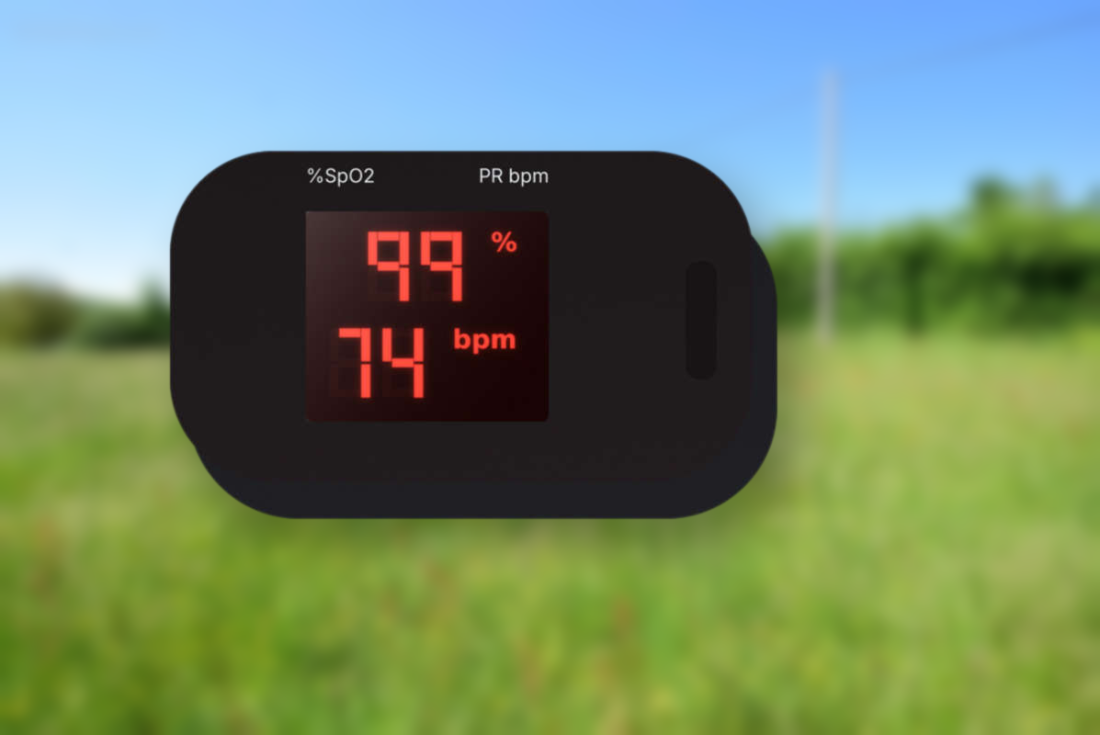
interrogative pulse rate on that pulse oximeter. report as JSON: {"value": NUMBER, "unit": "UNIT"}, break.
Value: {"value": 74, "unit": "bpm"}
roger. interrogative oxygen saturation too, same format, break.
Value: {"value": 99, "unit": "%"}
